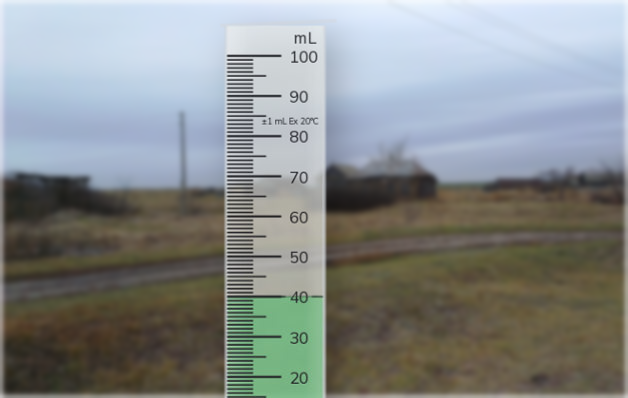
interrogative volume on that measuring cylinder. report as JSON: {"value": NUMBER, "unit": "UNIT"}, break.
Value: {"value": 40, "unit": "mL"}
